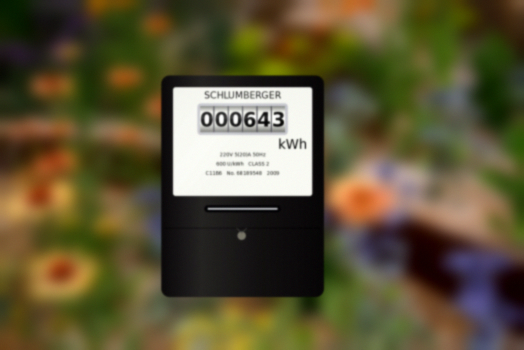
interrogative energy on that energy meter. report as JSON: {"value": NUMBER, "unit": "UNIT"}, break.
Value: {"value": 643, "unit": "kWh"}
